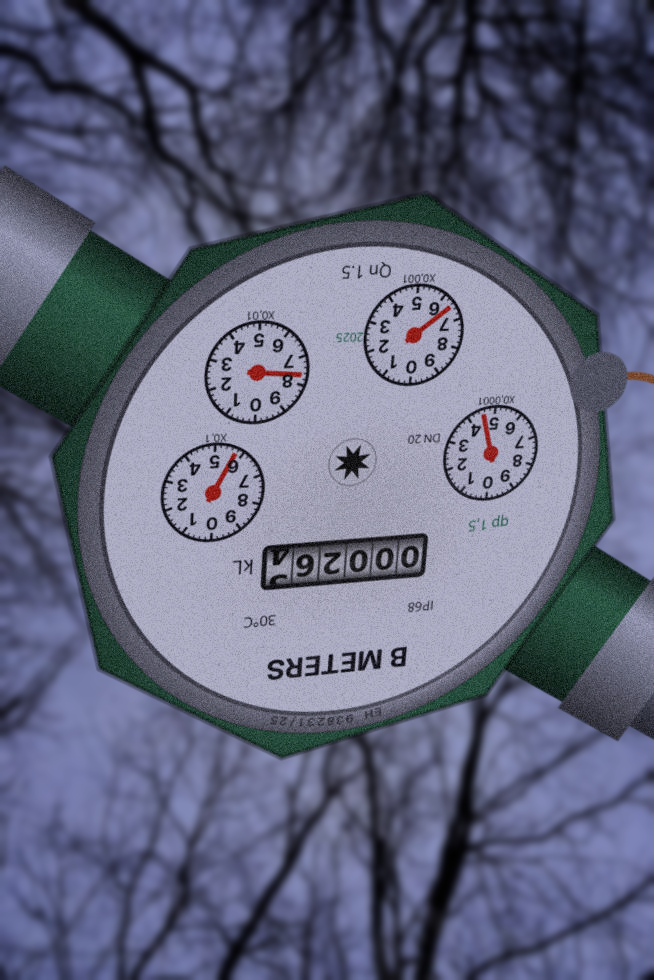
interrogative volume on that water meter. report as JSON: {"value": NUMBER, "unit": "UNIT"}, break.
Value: {"value": 263.5764, "unit": "kL"}
